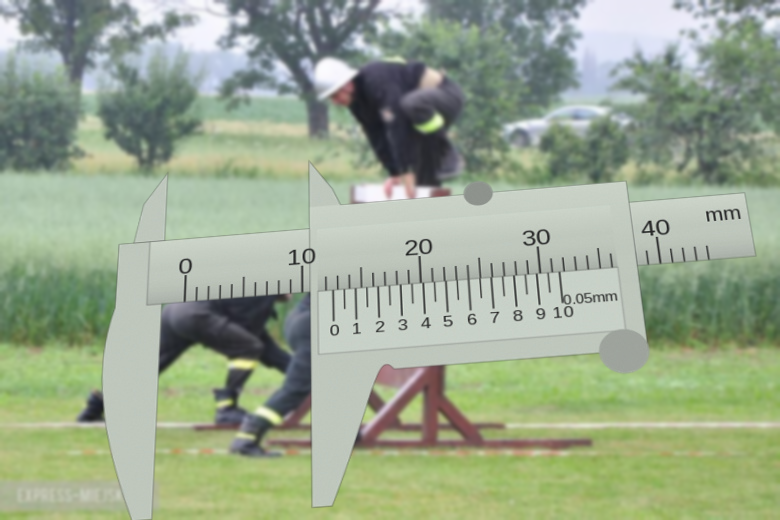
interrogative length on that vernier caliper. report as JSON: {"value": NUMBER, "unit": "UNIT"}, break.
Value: {"value": 12.6, "unit": "mm"}
